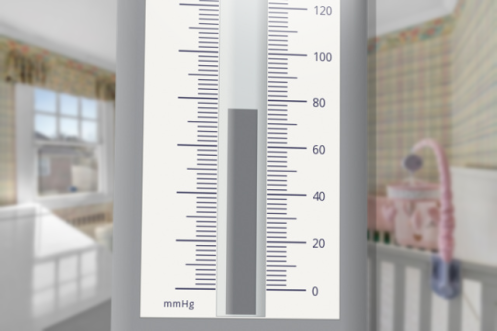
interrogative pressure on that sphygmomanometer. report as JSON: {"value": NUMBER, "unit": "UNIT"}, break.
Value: {"value": 76, "unit": "mmHg"}
